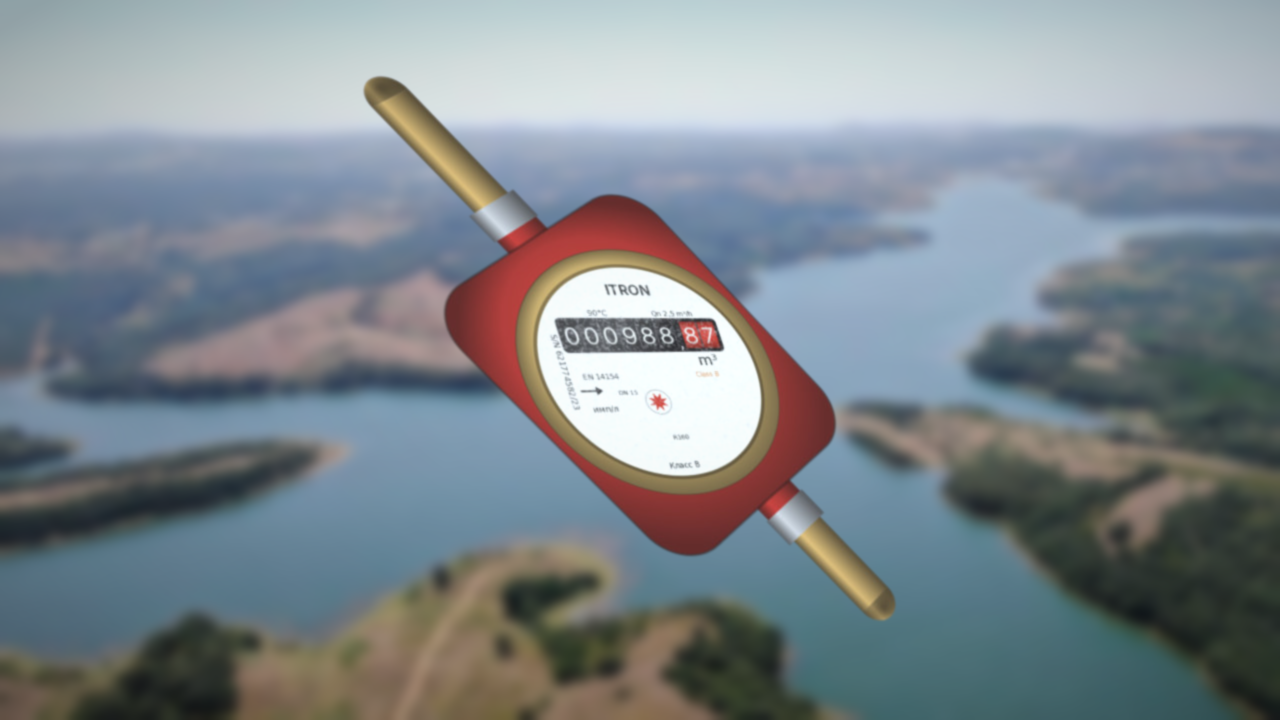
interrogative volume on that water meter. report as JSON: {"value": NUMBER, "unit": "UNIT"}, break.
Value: {"value": 988.87, "unit": "m³"}
